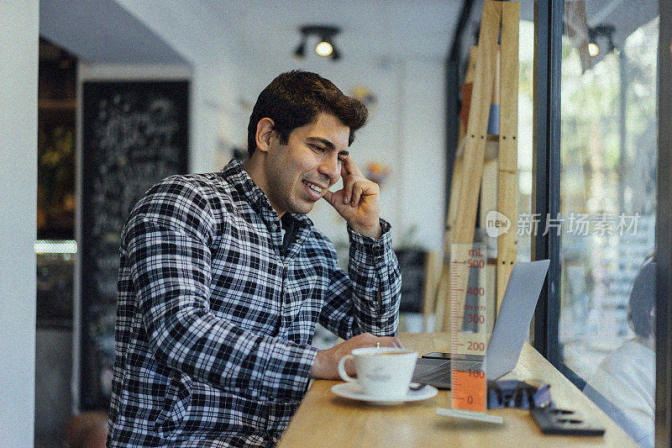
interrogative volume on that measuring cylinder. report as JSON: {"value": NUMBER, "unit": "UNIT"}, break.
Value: {"value": 100, "unit": "mL"}
